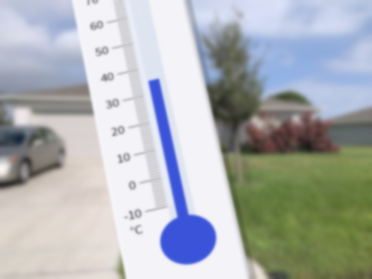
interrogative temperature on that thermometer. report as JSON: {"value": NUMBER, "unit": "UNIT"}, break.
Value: {"value": 35, "unit": "°C"}
